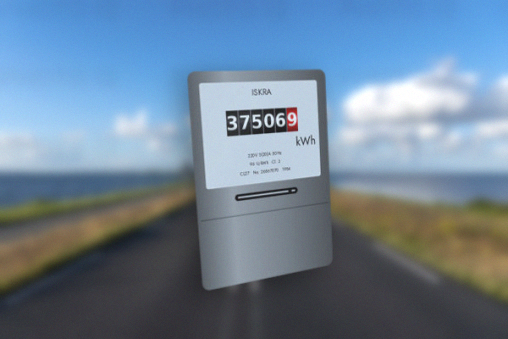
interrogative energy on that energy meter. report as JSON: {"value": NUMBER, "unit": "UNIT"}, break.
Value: {"value": 37506.9, "unit": "kWh"}
